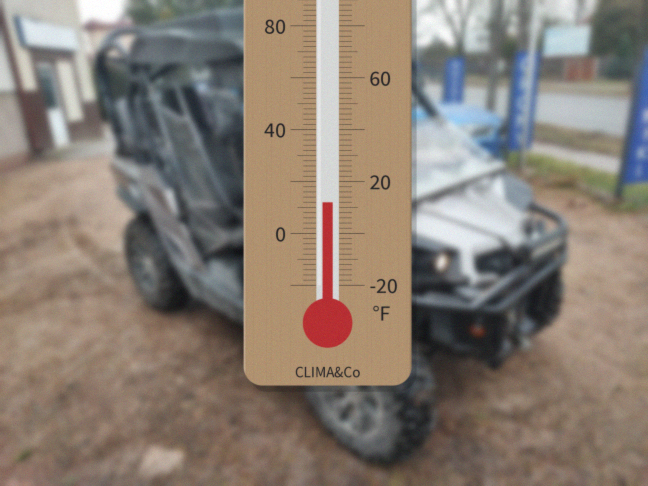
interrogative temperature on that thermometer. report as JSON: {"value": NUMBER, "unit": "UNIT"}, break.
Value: {"value": 12, "unit": "°F"}
